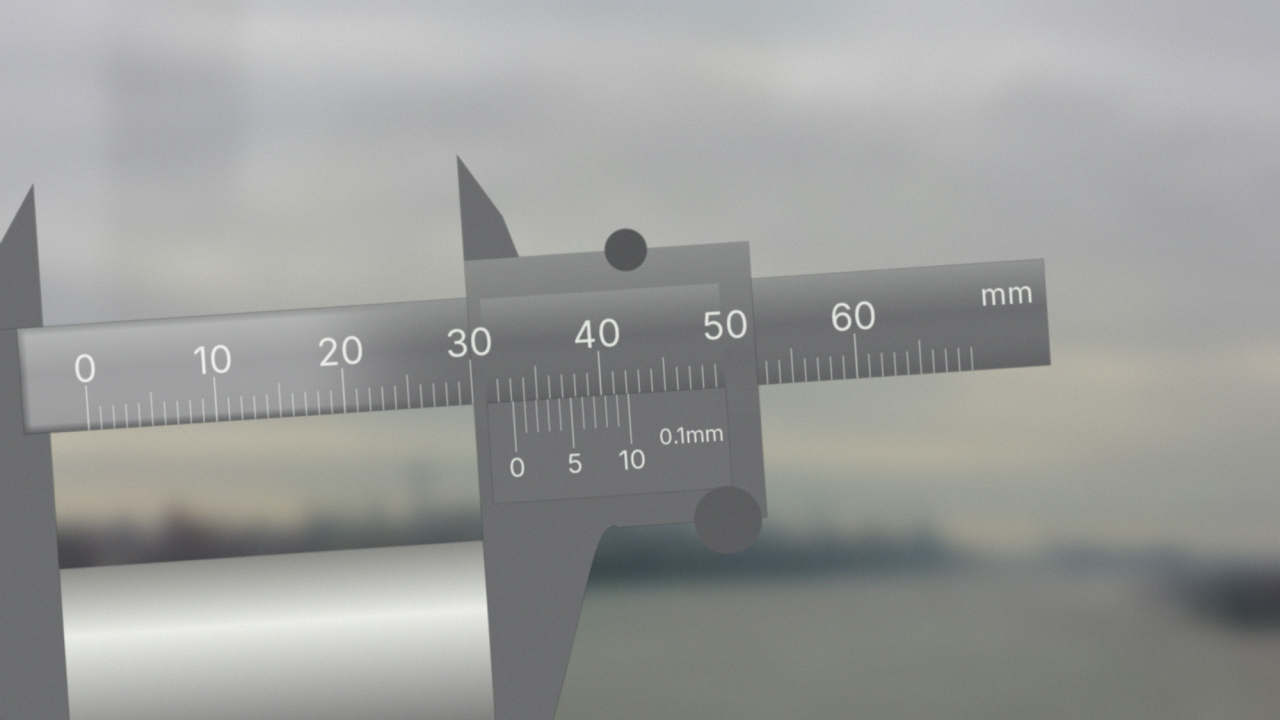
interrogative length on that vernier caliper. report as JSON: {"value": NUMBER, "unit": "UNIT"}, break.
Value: {"value": 33.1, "unit": "mm"}
